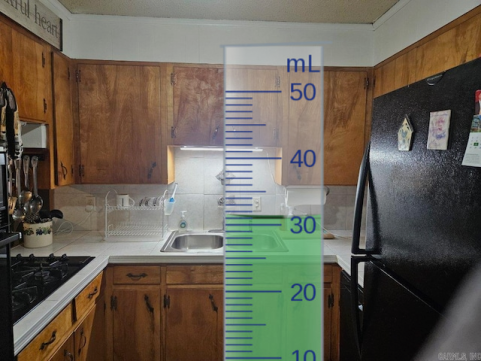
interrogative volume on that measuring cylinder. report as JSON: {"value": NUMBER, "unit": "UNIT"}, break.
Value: {"value": 31, "unit": "mL"}
